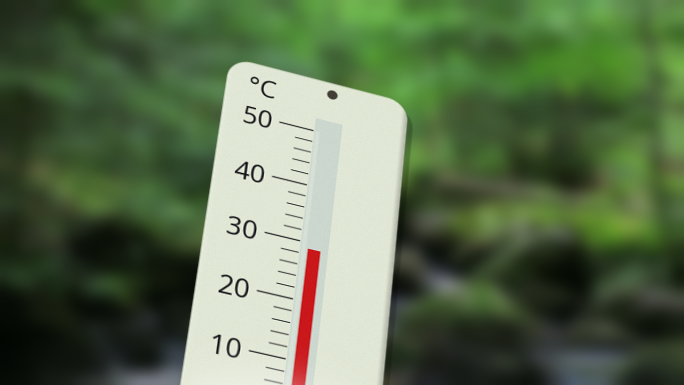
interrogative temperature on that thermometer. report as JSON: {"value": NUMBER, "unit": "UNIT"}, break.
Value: {"value": 29, "unit": "°C"}
